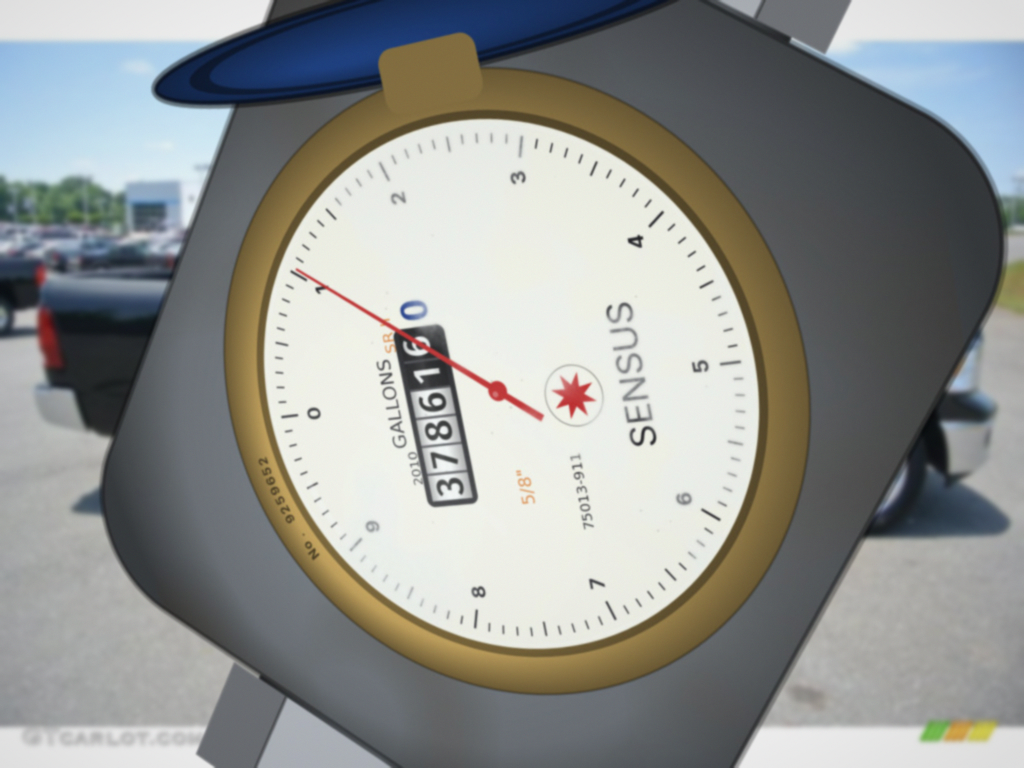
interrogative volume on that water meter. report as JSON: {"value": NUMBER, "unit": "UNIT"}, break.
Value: {"value": 3786161.0, "unit": "gal"}
